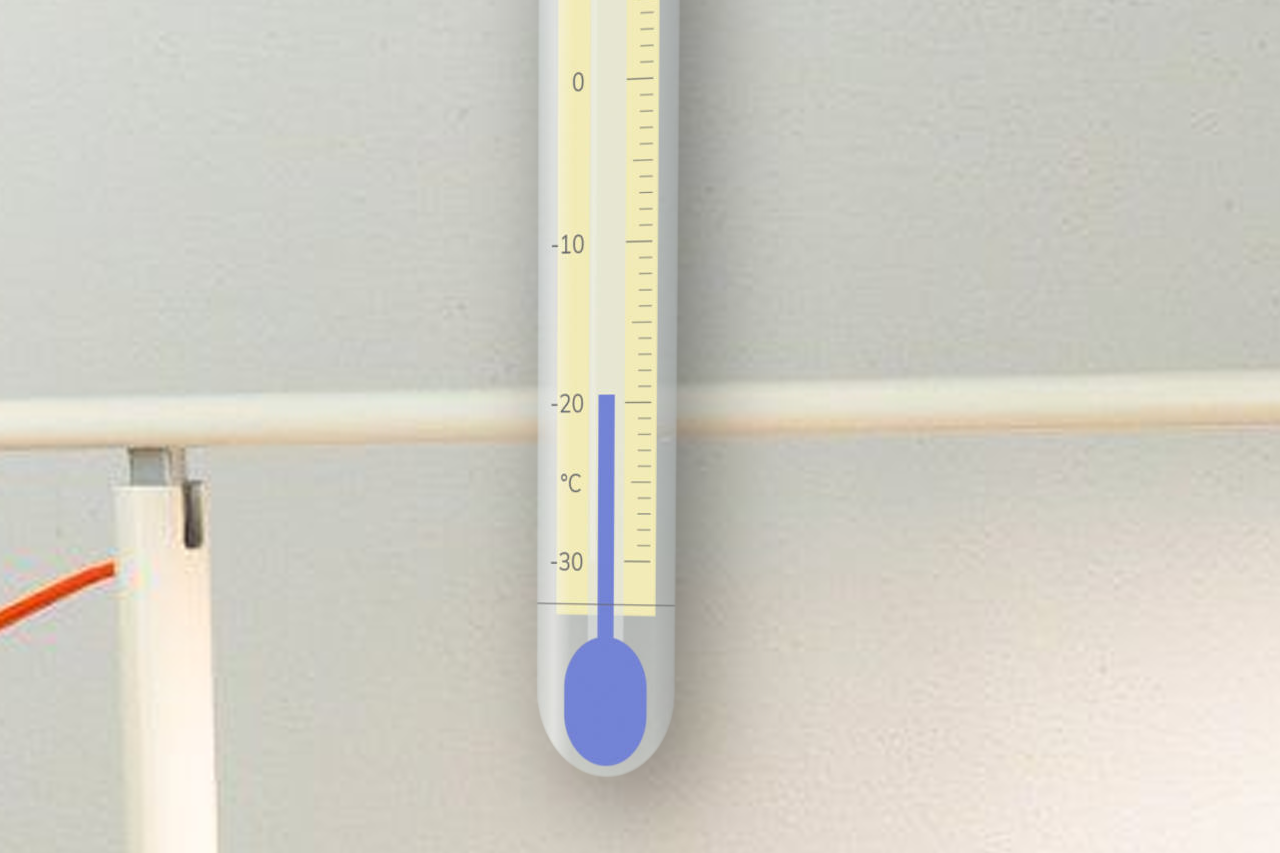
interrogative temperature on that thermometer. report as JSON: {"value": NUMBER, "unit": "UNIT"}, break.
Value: {"value": -19.5, "unit": "°C"}
